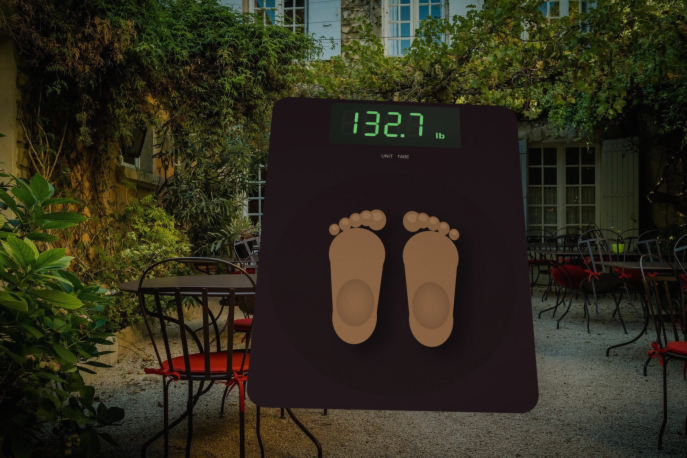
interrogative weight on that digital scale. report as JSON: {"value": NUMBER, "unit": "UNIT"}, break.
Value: {"value": 132.7, "unit": "lb"}
